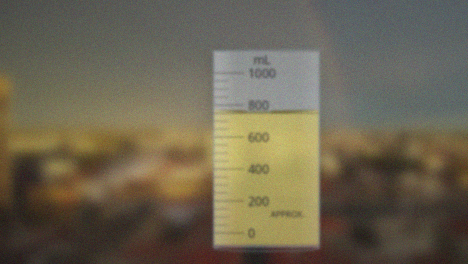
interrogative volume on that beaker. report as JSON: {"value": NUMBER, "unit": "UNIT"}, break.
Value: {"value": 750, "unit": "mL"}
